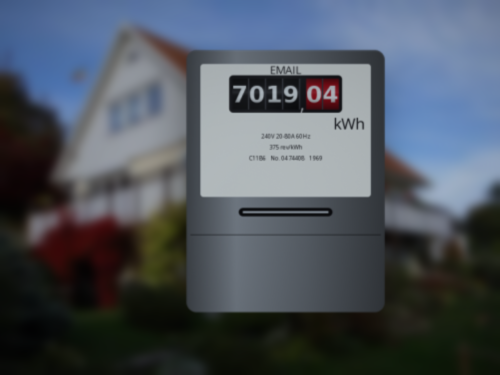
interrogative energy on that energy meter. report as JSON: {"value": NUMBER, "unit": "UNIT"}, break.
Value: {"value": 7019.04, "unit": "kWh"}
